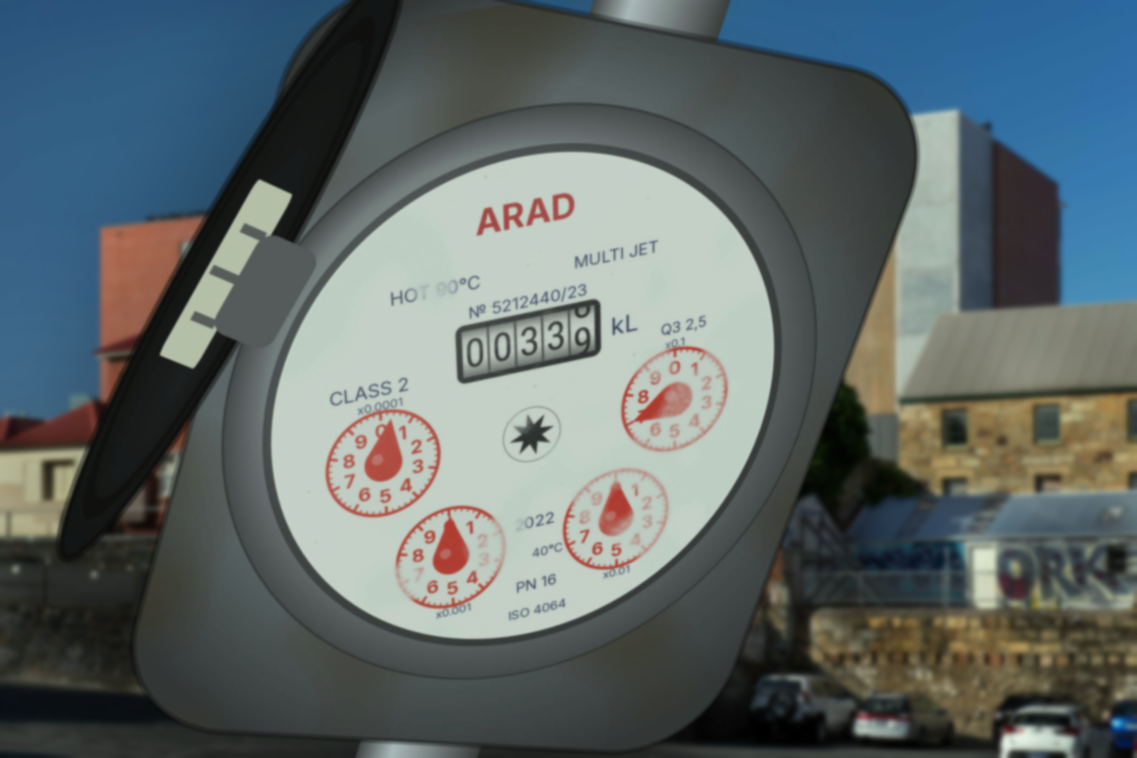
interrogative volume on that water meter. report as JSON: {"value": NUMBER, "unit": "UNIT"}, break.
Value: {"value": 338.7000, "unit": "kL"}
